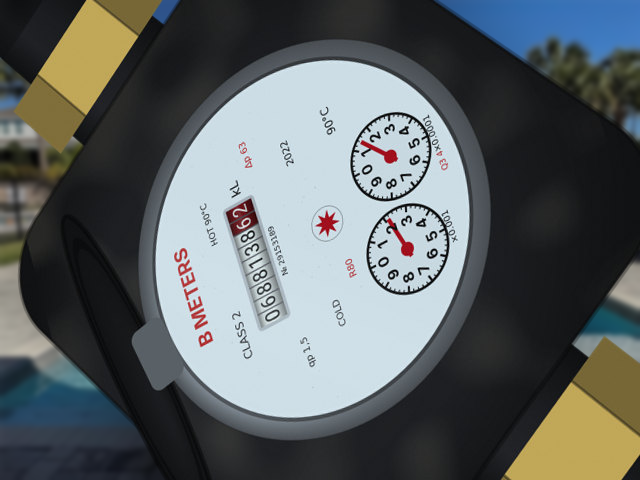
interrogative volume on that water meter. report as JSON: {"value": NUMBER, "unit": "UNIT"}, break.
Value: {"value": 688138.6221, "unit": "kL"}
